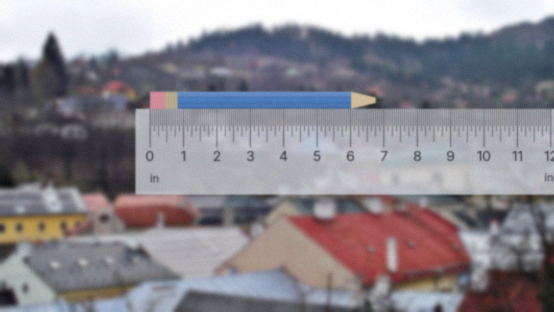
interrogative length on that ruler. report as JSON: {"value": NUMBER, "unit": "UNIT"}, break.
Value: {"value": 7, "unit": "in"}
